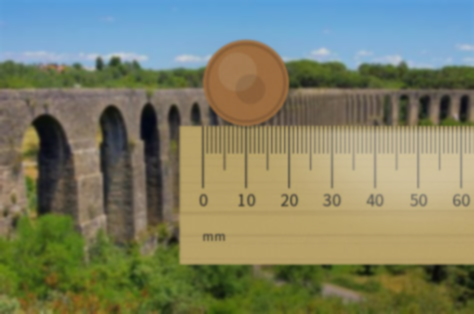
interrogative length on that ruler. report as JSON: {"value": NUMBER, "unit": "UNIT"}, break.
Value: {"value": 20, "unit": "mm"}
